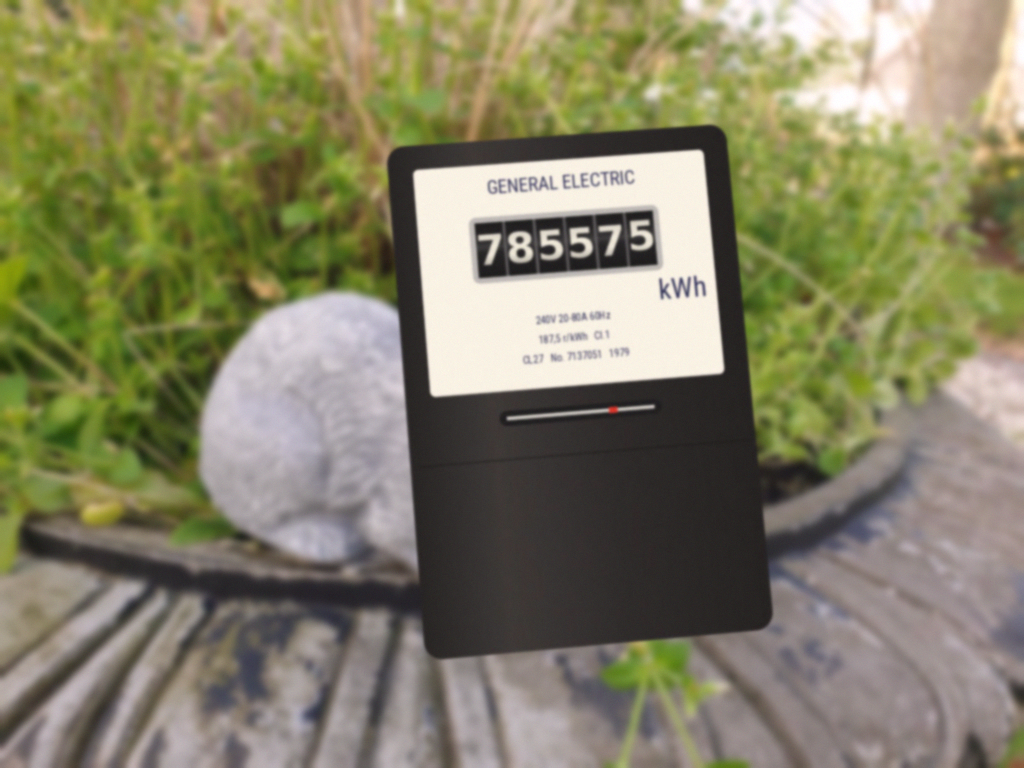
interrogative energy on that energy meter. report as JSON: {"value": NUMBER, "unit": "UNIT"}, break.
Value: {"value": 785575, "unit": "kWh"}
